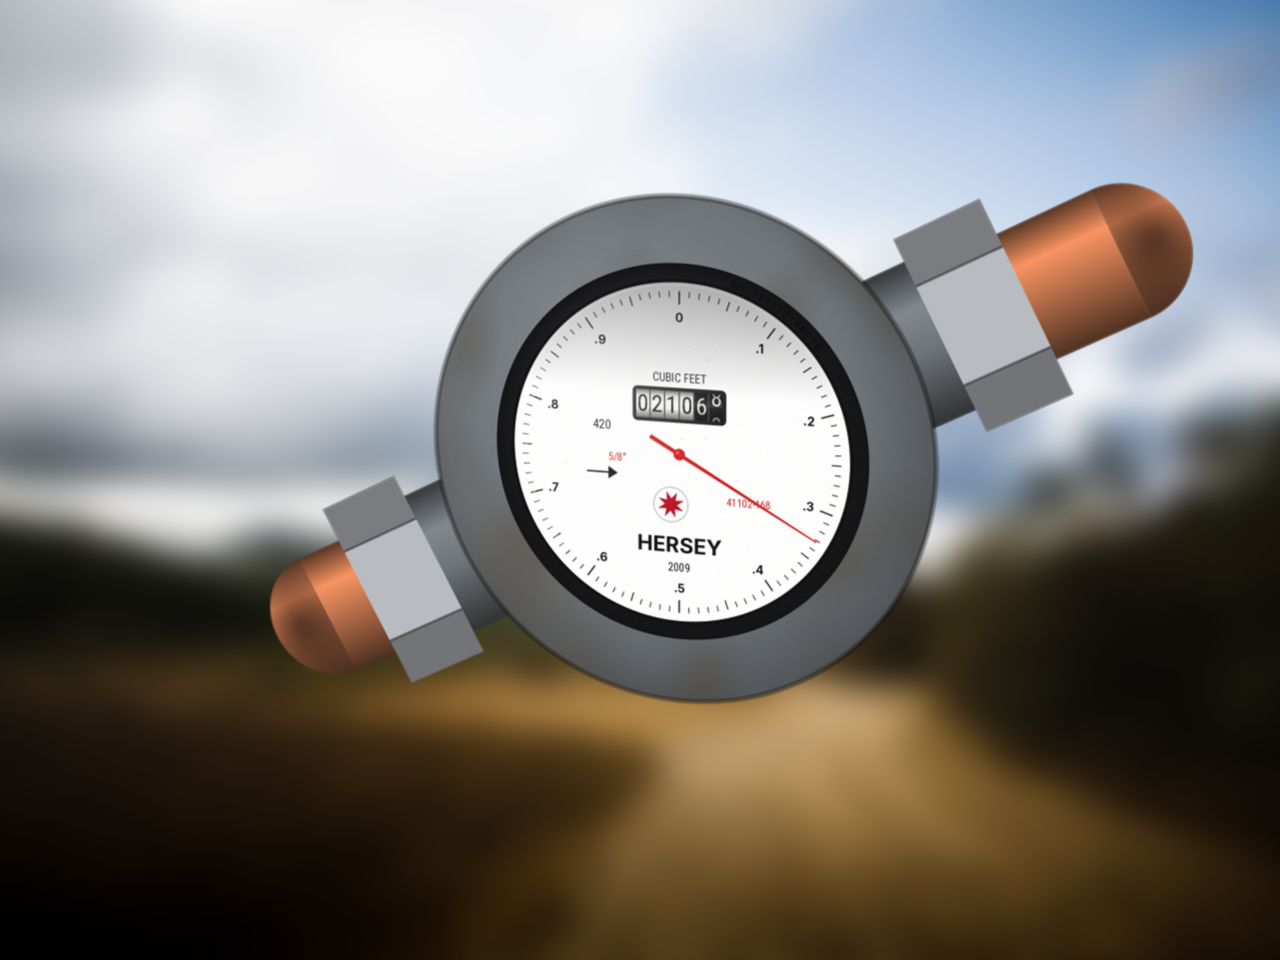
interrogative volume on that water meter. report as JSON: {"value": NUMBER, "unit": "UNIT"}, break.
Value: {"value": 21068.33, "unit": "ft³"}
